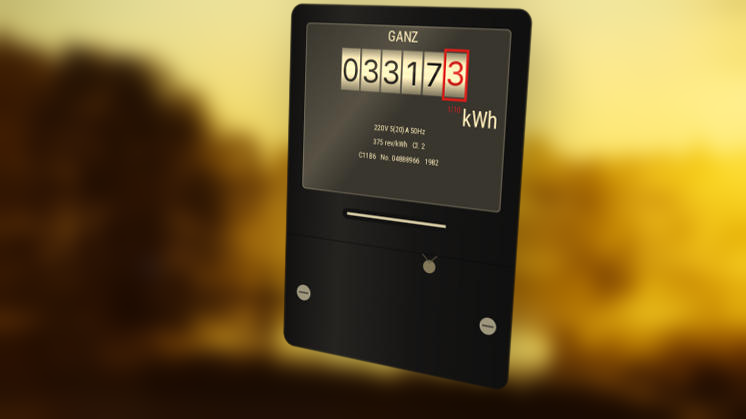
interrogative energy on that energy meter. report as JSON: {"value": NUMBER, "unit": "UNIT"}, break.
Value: {"value": 3317.3, "unit": "kWh"}
